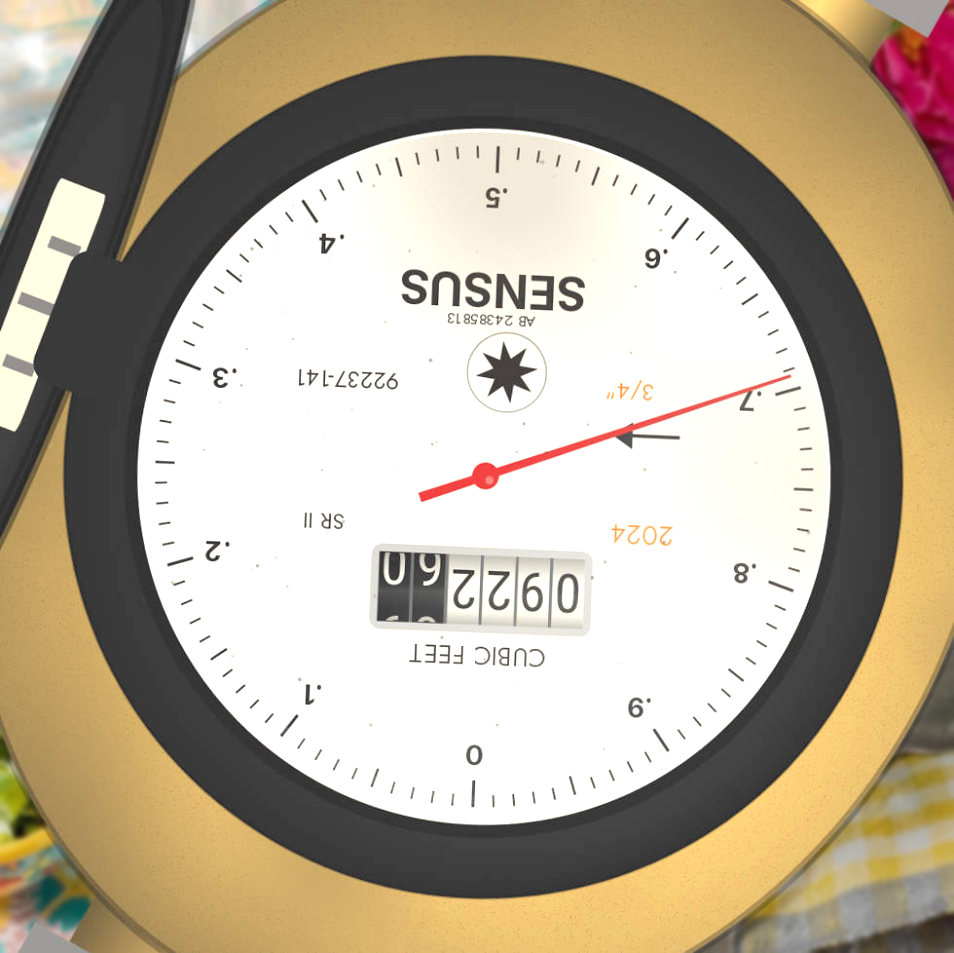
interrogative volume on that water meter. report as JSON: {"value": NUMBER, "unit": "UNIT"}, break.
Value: {"value": 92259.69, "unit": "ft³"}
